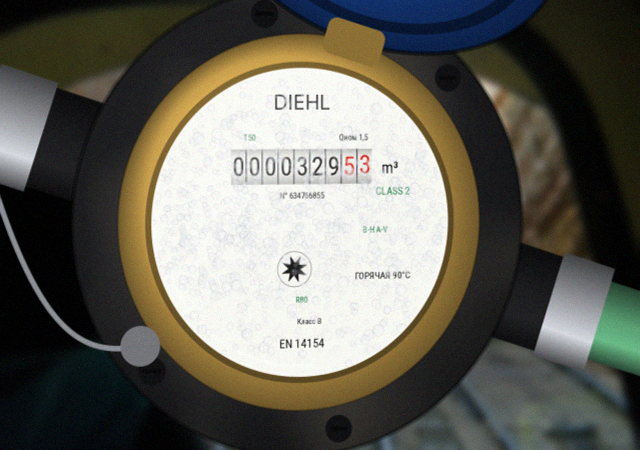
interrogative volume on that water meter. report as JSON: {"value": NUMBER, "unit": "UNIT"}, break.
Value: {"value": 329.53, "unit": "m³"}
